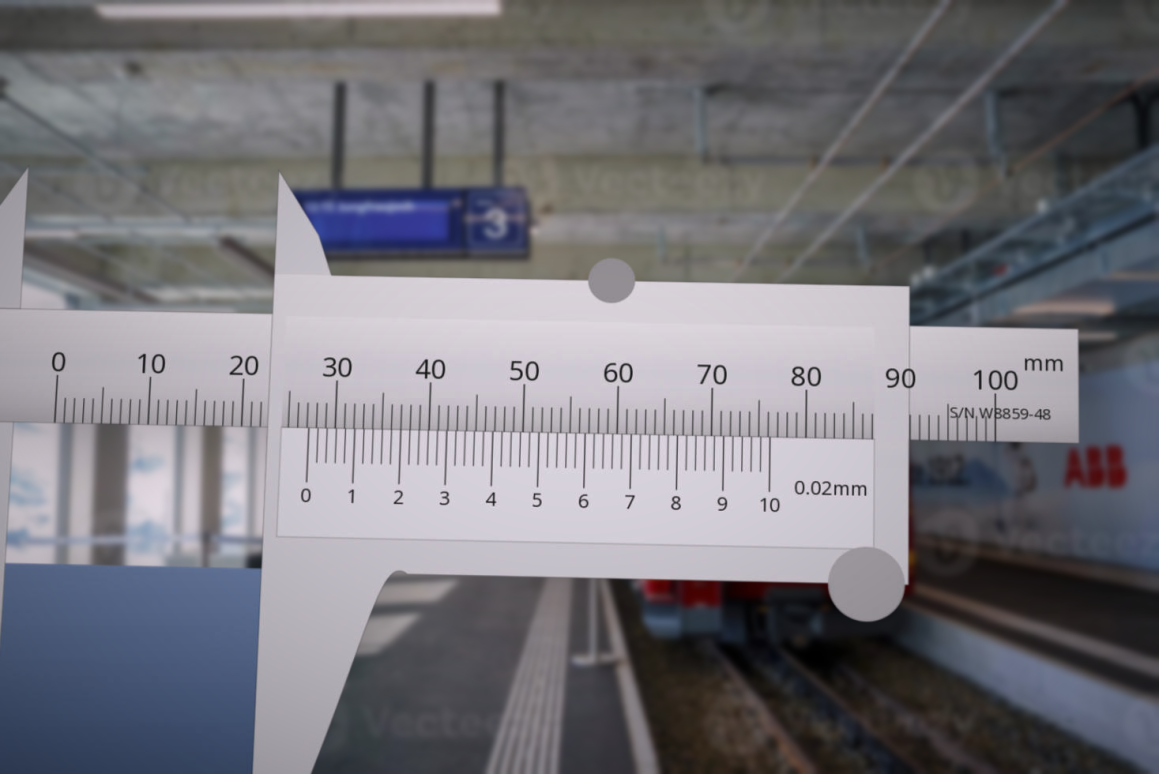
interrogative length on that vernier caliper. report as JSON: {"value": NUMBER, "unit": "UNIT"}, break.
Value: {"value": 27.2, "unit": "mm"}
